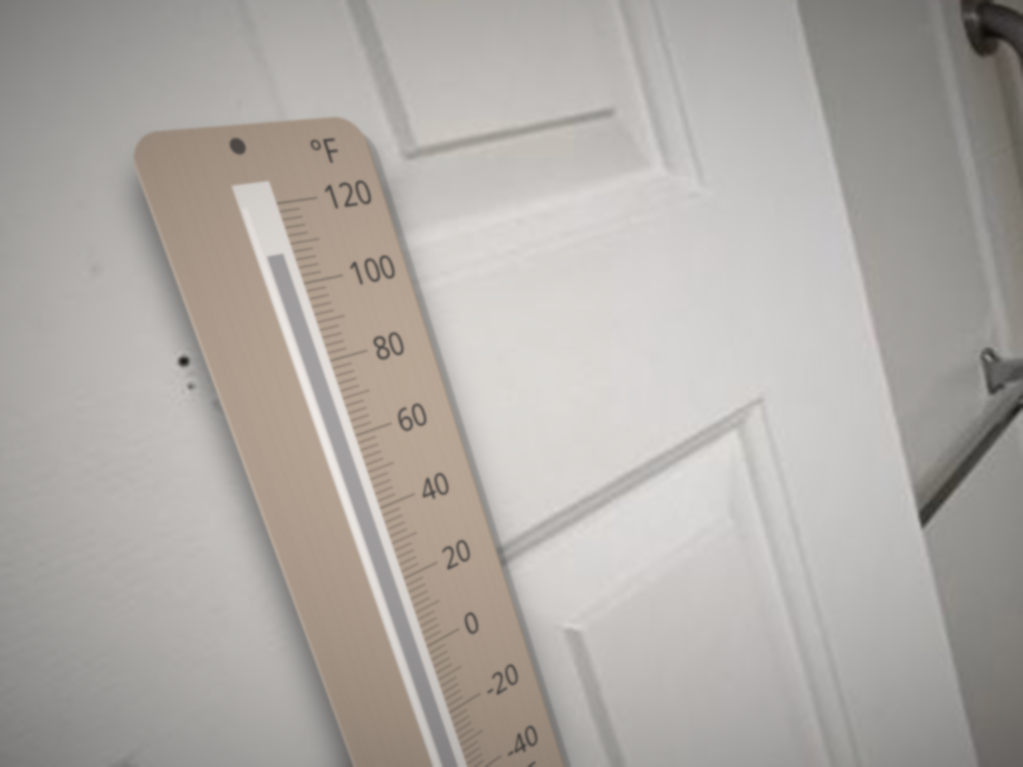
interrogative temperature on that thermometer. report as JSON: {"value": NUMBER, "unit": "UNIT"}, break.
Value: {"value": 108, "unit": "°F"}
